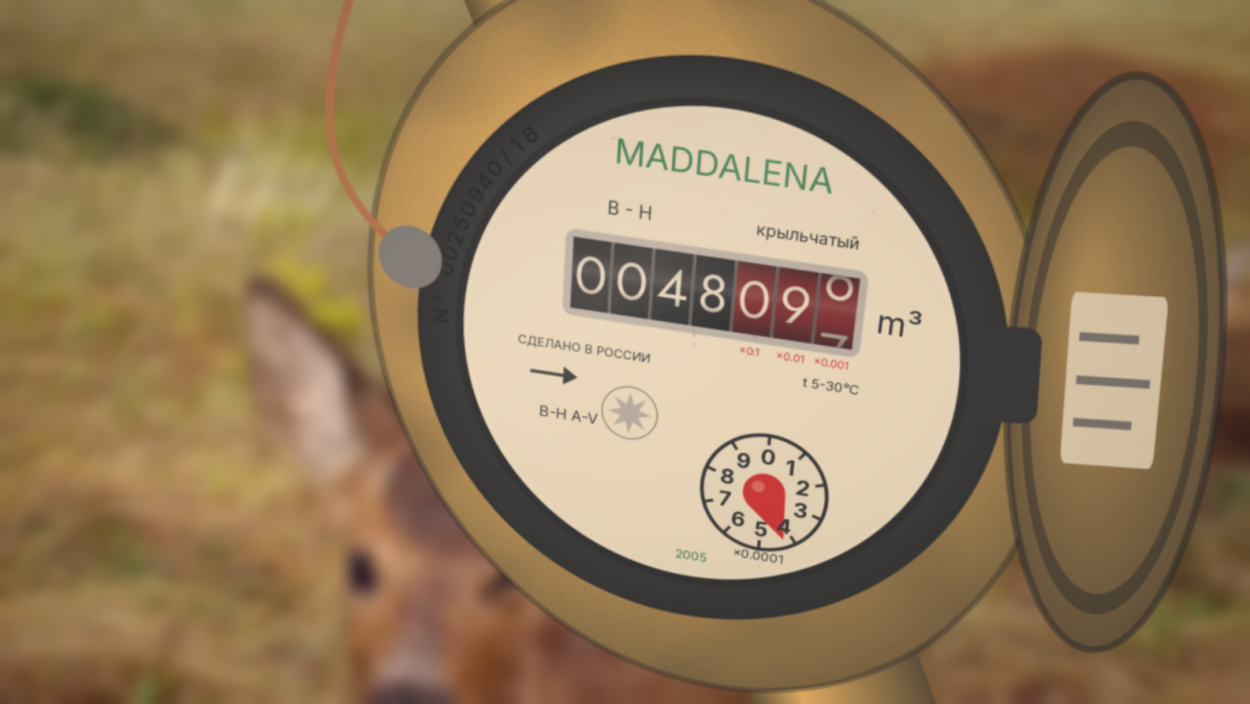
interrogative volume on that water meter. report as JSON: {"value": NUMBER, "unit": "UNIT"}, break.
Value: {"value": 48.0964, "unit": "m³"}
